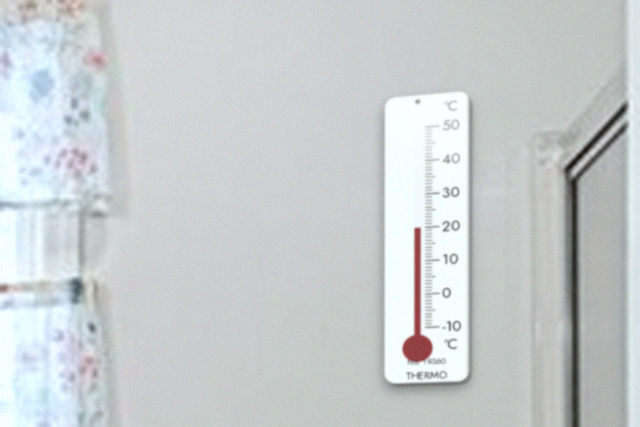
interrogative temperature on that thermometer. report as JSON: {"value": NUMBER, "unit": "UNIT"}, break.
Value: {"value": 20, "unit": "°C"}
